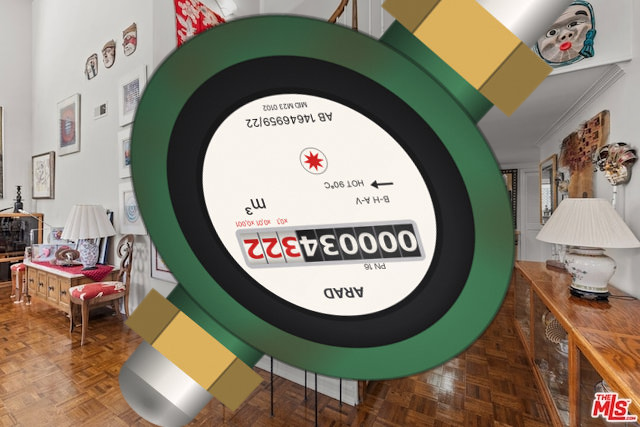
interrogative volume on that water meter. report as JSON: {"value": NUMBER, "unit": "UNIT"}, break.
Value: {"value": 34.322, "unit": "m³"}
